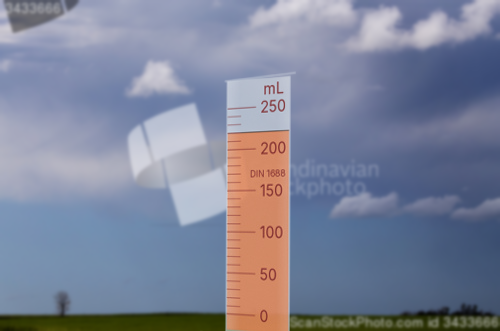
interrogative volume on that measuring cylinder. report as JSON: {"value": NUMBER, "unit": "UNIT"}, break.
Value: {"value": 220, "unit": "mL"}
